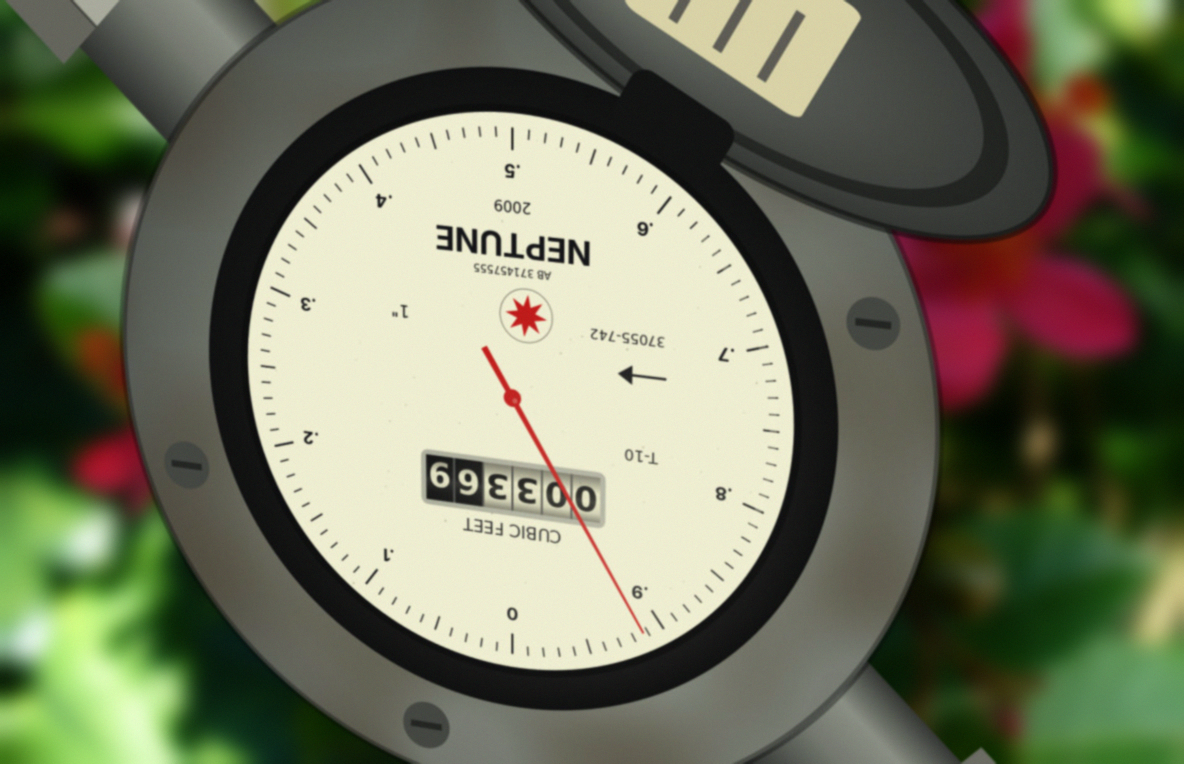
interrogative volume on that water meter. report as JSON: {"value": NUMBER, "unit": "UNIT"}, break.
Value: {"value": 3368.91, "unit": "ft³"}
